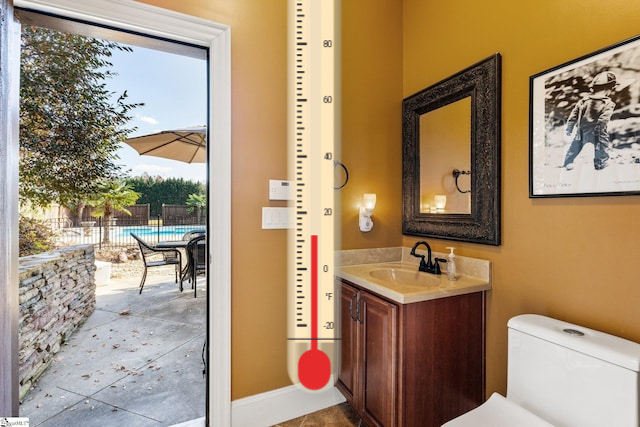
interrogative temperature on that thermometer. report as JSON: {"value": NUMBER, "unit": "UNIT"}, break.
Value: {"value": 12, "unit": "°F"}
